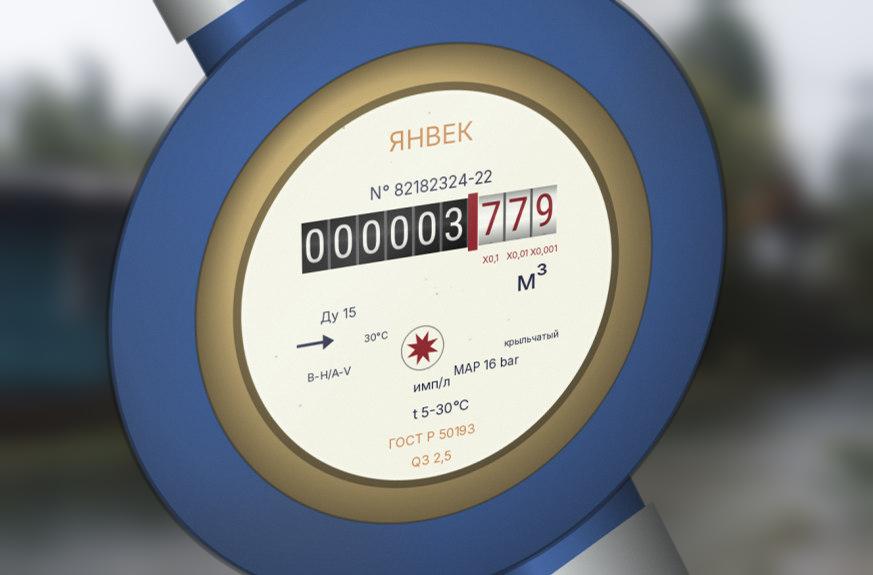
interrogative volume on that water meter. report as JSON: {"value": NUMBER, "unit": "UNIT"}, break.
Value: {"value": 3.779, "unit": "m³"}
